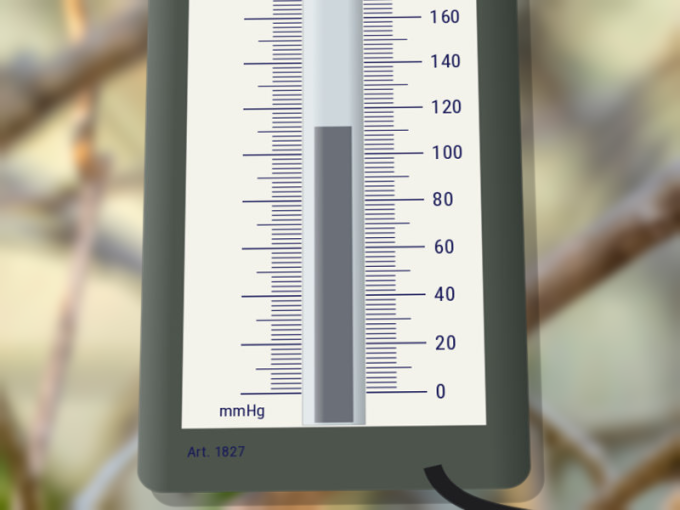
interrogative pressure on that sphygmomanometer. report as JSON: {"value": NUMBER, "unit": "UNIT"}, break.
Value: {"value": 112, "unit": "mmHg"}
